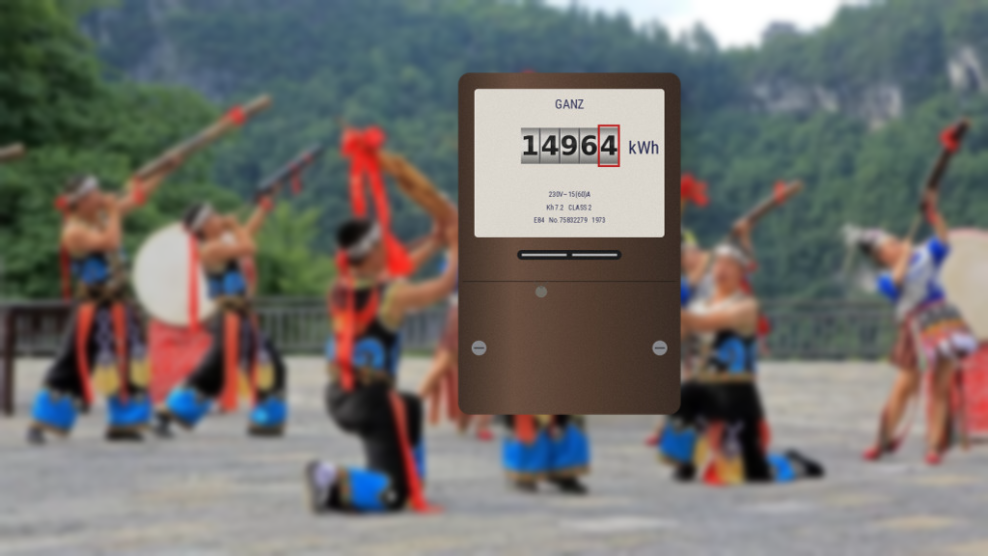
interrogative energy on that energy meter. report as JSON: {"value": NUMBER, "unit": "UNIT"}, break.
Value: {"value": 1496.4, "unit": "kWh"}
